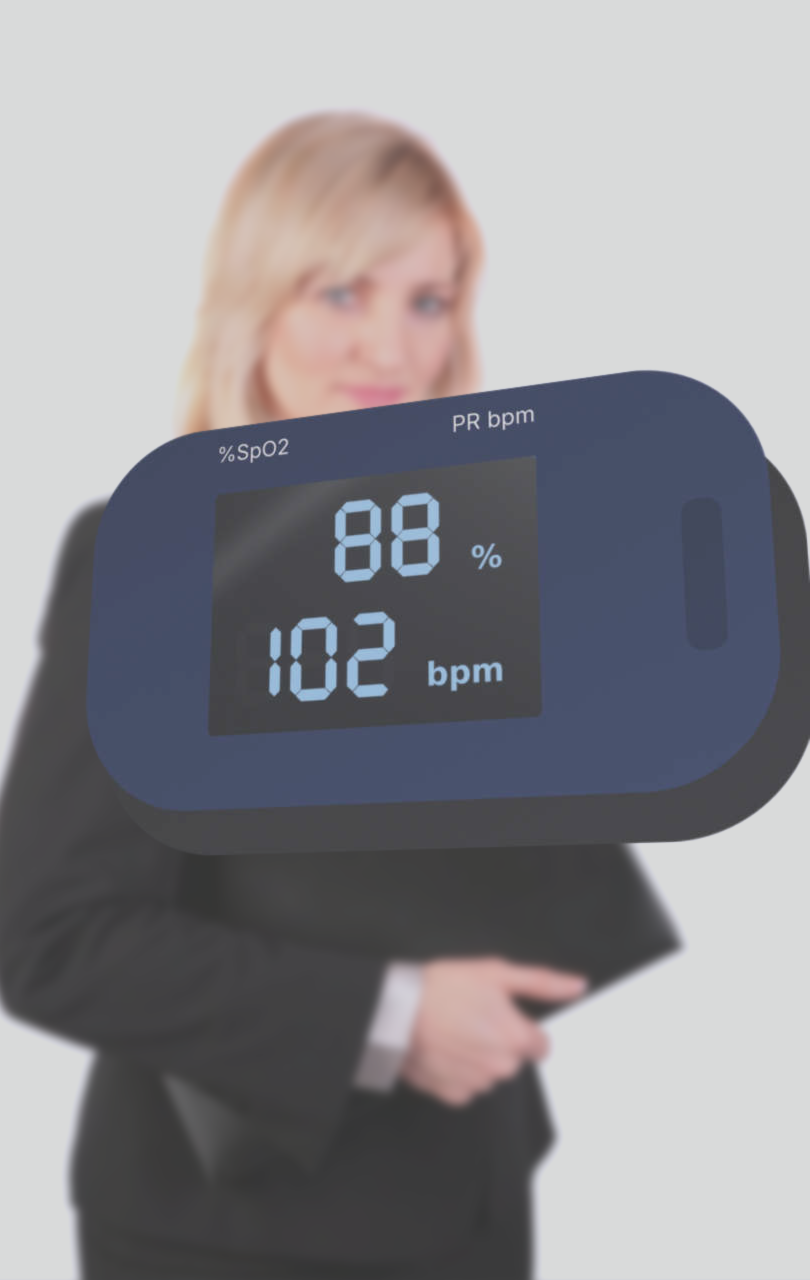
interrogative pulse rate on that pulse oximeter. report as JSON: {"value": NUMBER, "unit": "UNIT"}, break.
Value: {"value": 102, "unit": "bpm"}
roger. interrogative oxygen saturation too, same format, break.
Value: {"value": 88, "unit": "%"}
